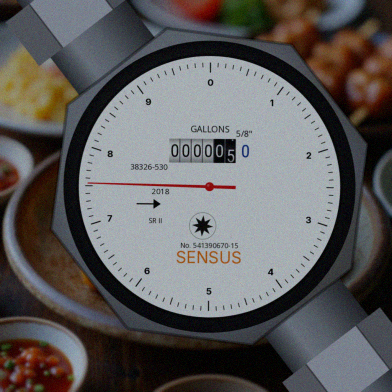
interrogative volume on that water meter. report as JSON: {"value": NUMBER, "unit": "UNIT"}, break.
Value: {"value": 47.5, "unit": "gal"}
